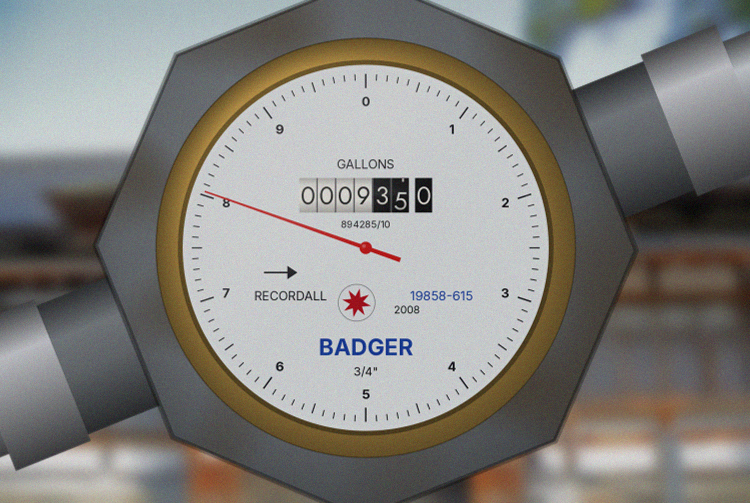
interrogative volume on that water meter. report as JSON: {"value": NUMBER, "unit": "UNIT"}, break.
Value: {"value": 9348.0, "unit": "gal"}
